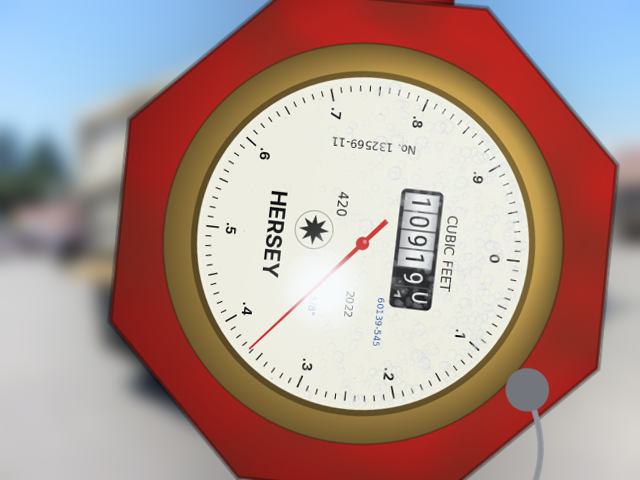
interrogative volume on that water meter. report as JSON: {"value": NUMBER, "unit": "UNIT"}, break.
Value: {"value": 109190.36, "unit": "ft³"}
